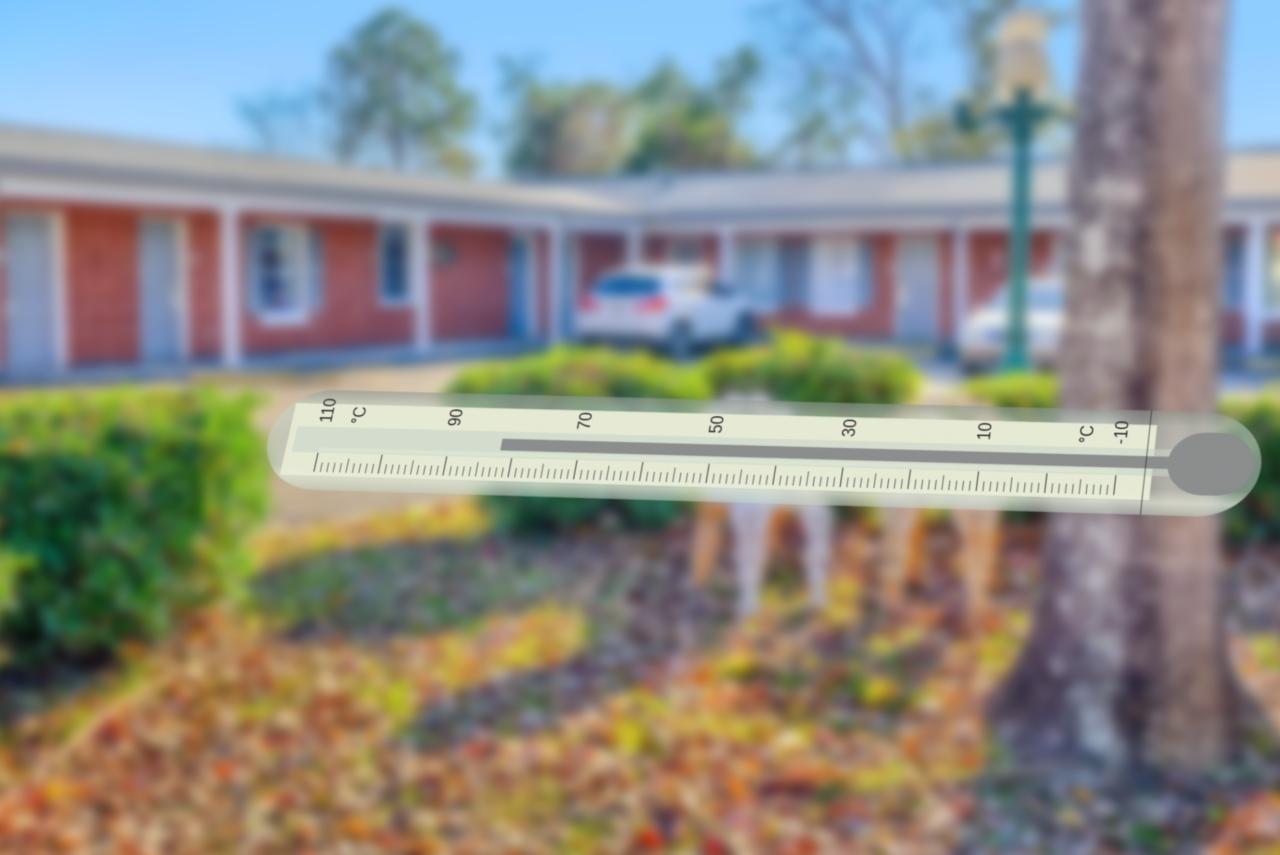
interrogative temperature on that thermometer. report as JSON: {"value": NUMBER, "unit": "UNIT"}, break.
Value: {"value": 82, "unit": "°C"}
